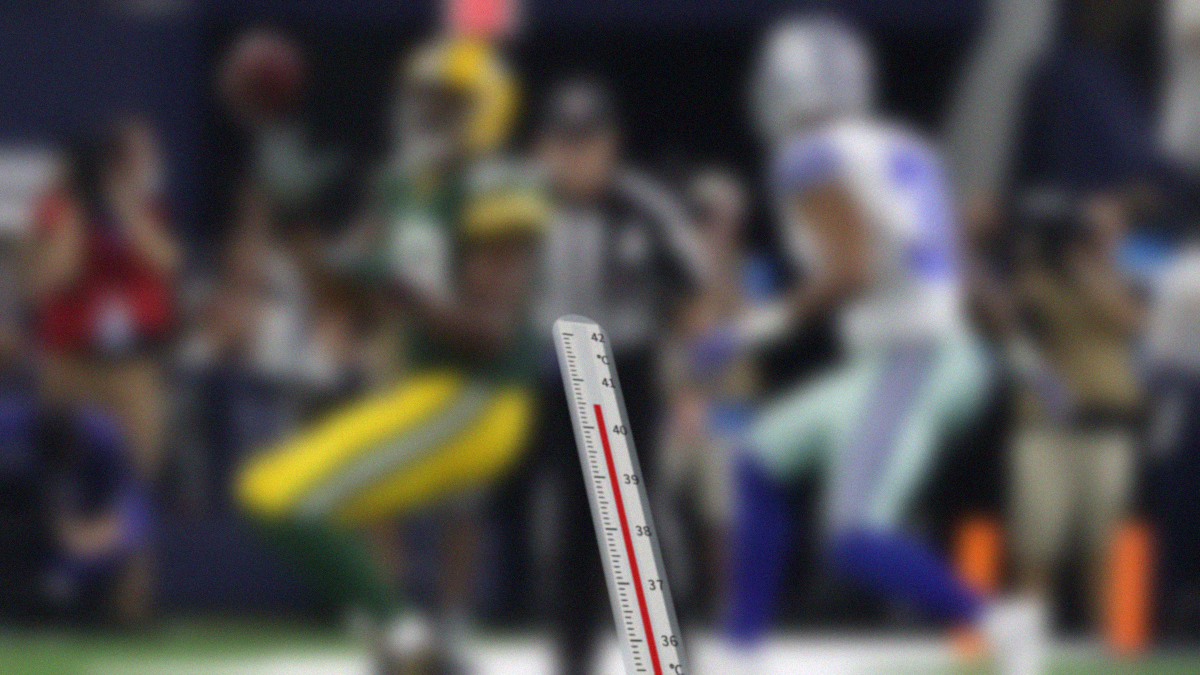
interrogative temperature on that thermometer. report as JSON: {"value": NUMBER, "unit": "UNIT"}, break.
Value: {"value": 40.5, "unit": "°C"}
